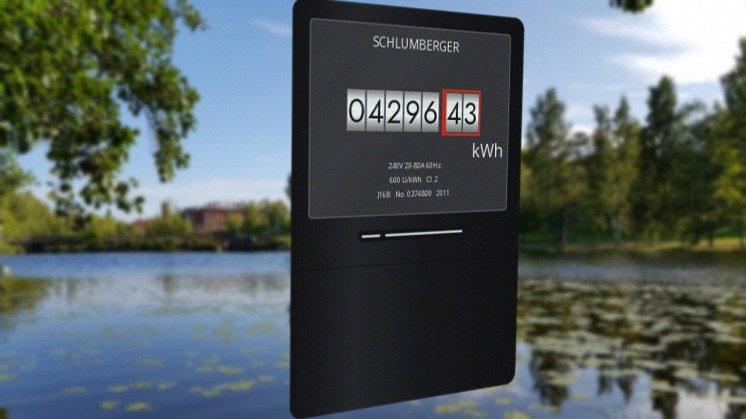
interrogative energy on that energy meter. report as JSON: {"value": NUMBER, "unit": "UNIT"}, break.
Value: {"value": 4296.43, "unit": "kWh"}
